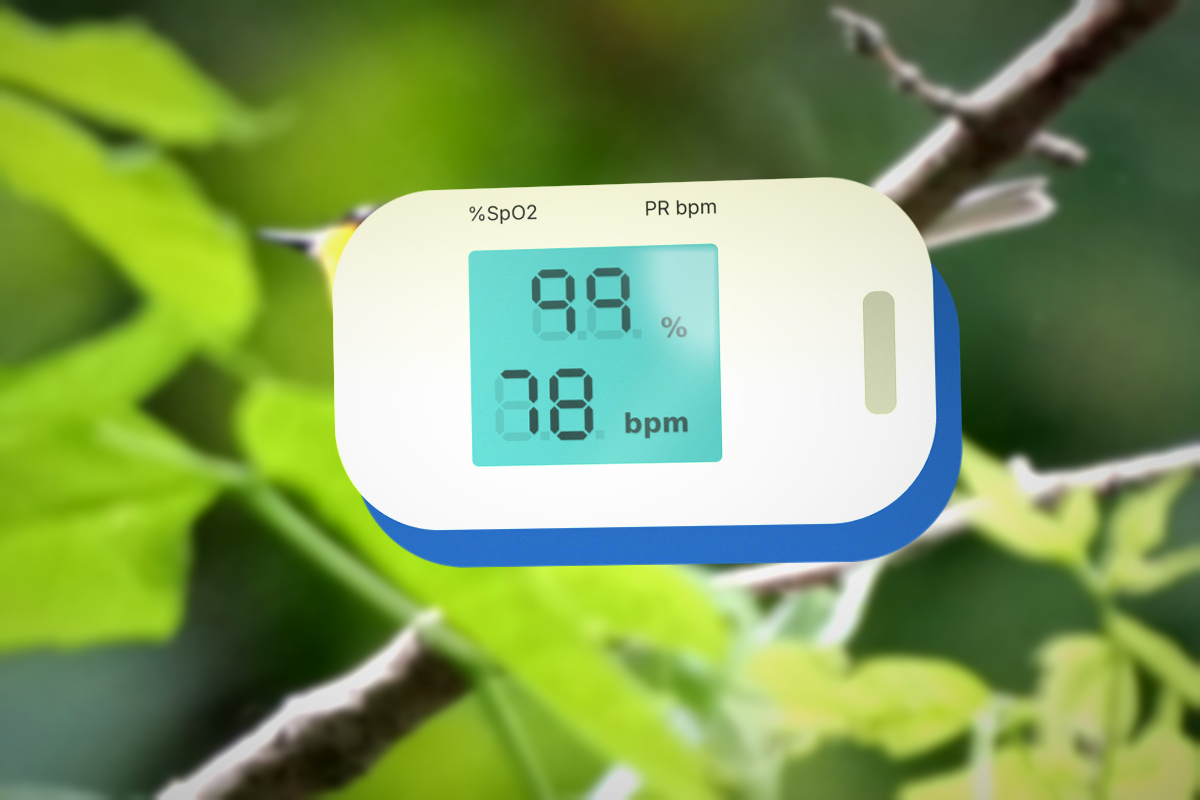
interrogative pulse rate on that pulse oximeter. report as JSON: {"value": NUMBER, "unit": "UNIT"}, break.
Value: {"value": 78, "unit": "bpm"}
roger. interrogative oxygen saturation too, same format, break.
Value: {"value": 99, "unit": "%"}
